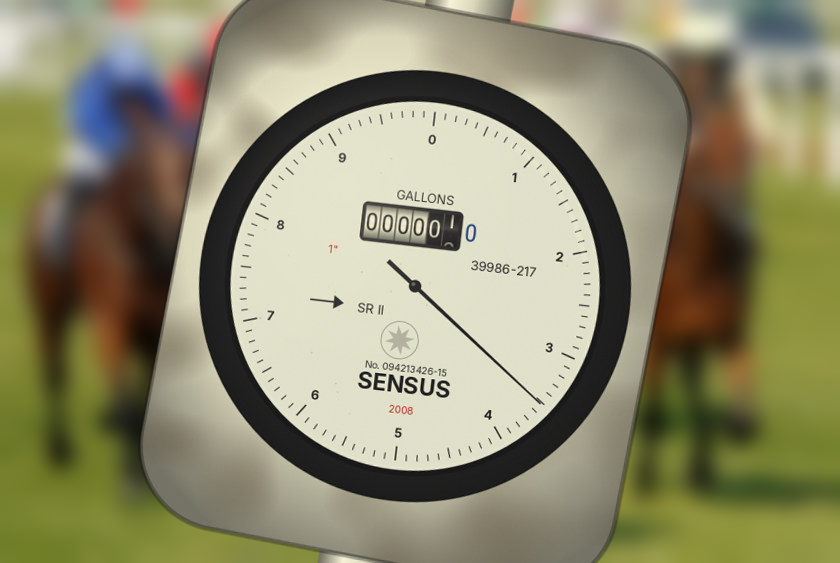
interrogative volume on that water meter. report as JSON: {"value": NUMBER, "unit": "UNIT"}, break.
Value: {"value": 13.5, "unit": "gal"}
